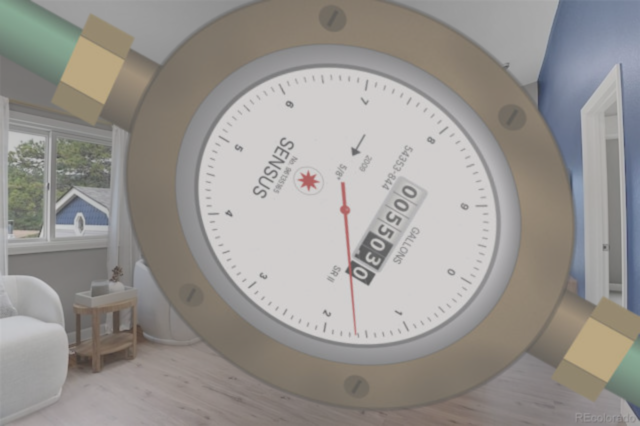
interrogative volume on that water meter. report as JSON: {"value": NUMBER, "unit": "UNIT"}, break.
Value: {"value": 55031.6, "unit": "gal"}
